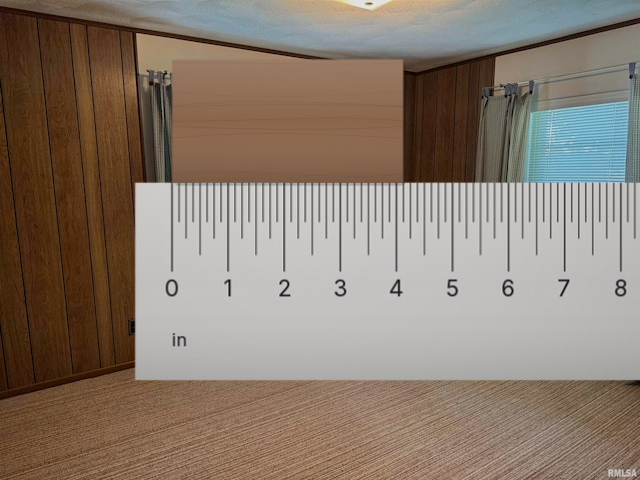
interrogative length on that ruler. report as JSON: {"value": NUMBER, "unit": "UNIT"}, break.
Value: {"value": 4.125, "unit": "in"}
